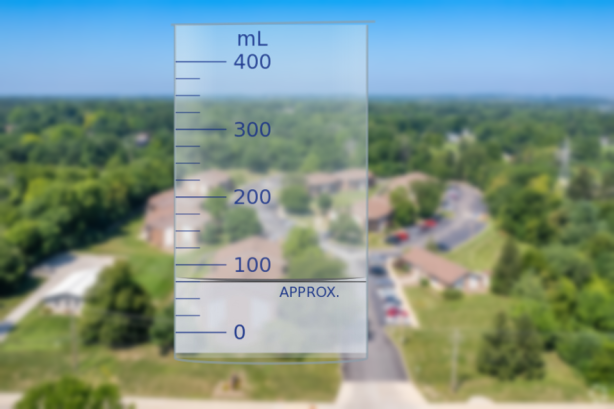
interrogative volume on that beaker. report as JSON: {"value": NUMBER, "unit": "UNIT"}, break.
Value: {"value": 75, "unit": "mL"}
